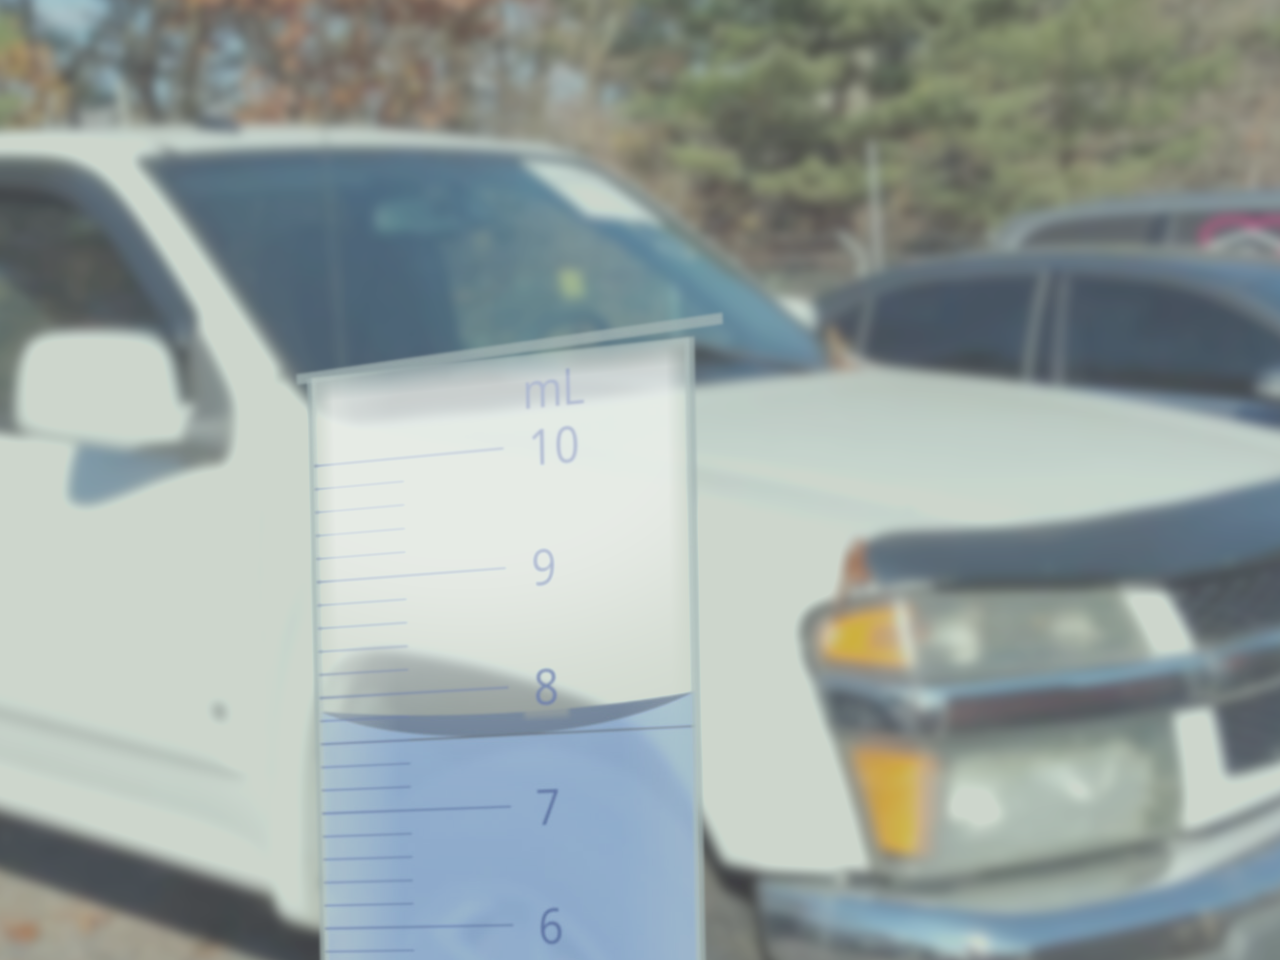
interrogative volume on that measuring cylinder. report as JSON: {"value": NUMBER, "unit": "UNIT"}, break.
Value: {"value": 7.6, "unit": "mL"}
